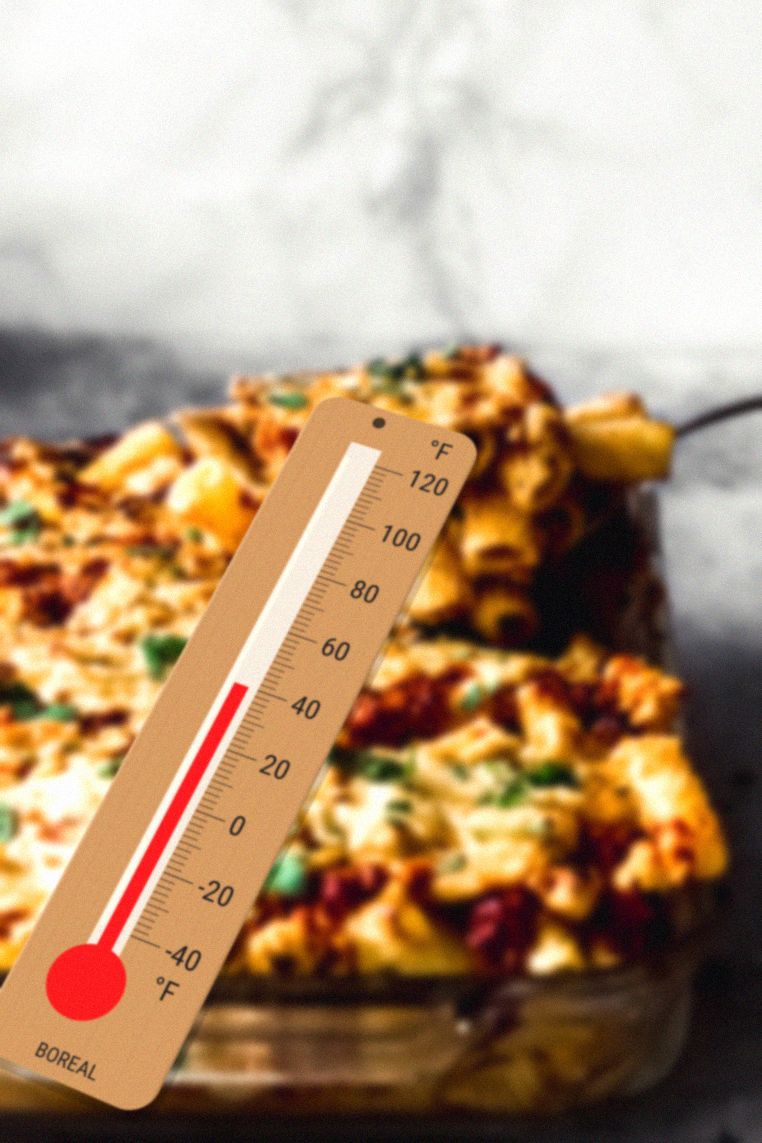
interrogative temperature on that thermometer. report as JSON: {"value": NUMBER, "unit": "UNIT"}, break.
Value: {"value": 40, "unit": "°F"}
